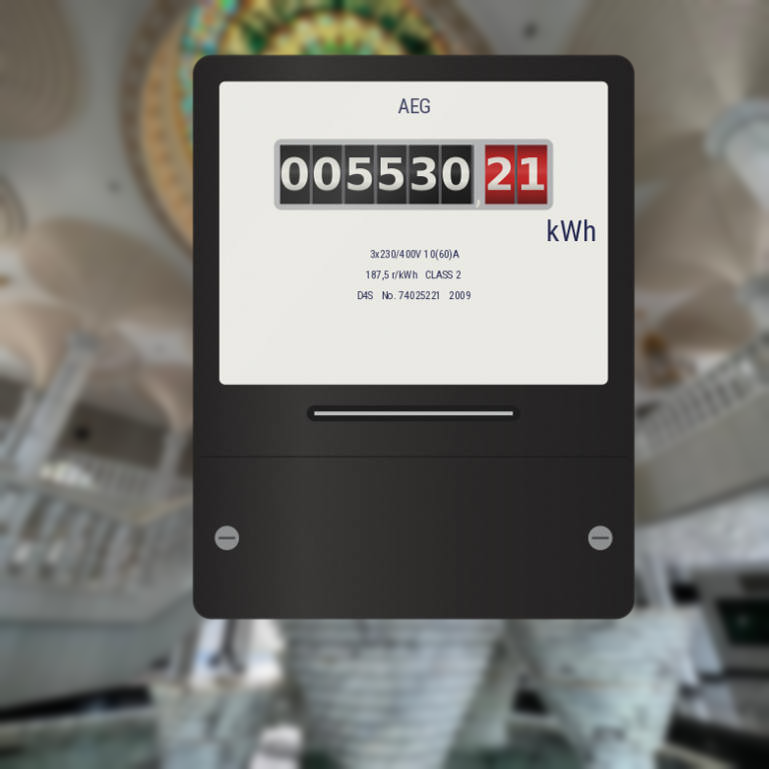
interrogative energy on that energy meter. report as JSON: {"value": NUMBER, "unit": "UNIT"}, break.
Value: {"value": 5530.21, "unit": "kWh"}
